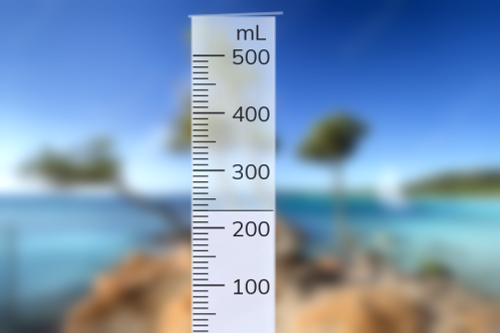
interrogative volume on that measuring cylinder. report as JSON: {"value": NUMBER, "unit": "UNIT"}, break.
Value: {"value": 230, "unit": "mL"}
